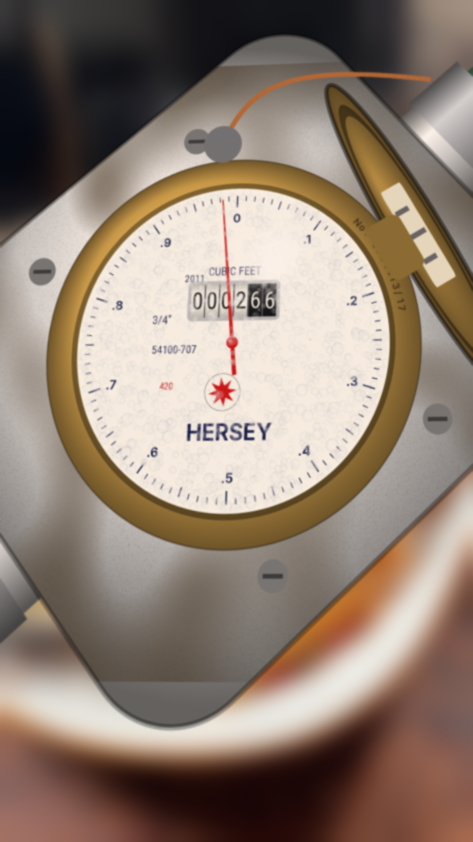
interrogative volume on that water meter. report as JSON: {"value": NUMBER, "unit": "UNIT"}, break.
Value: {"value": 265.98, "unit": "ft³"}
